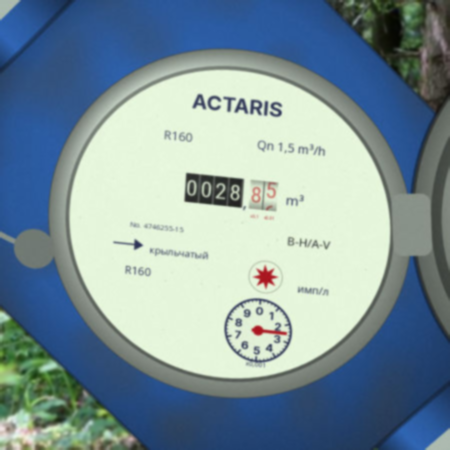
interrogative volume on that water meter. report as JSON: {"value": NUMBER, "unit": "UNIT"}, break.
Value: {"value": 28.852, "unit": "m³"}
